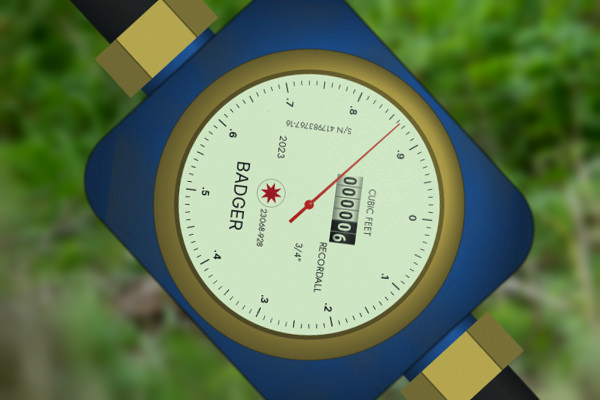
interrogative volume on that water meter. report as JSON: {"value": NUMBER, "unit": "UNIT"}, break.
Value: {"value": 5.86, "unit": "ft³"}
